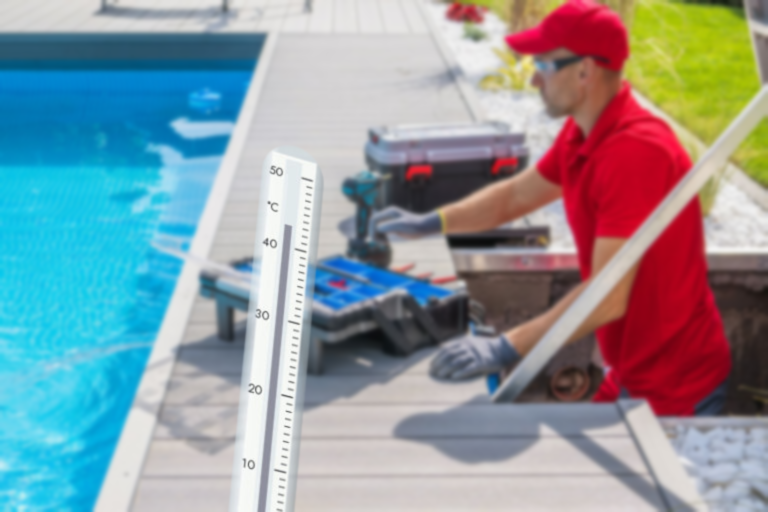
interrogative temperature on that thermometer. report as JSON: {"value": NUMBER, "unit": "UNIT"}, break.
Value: {"value": 43, "unit": "°C"}
